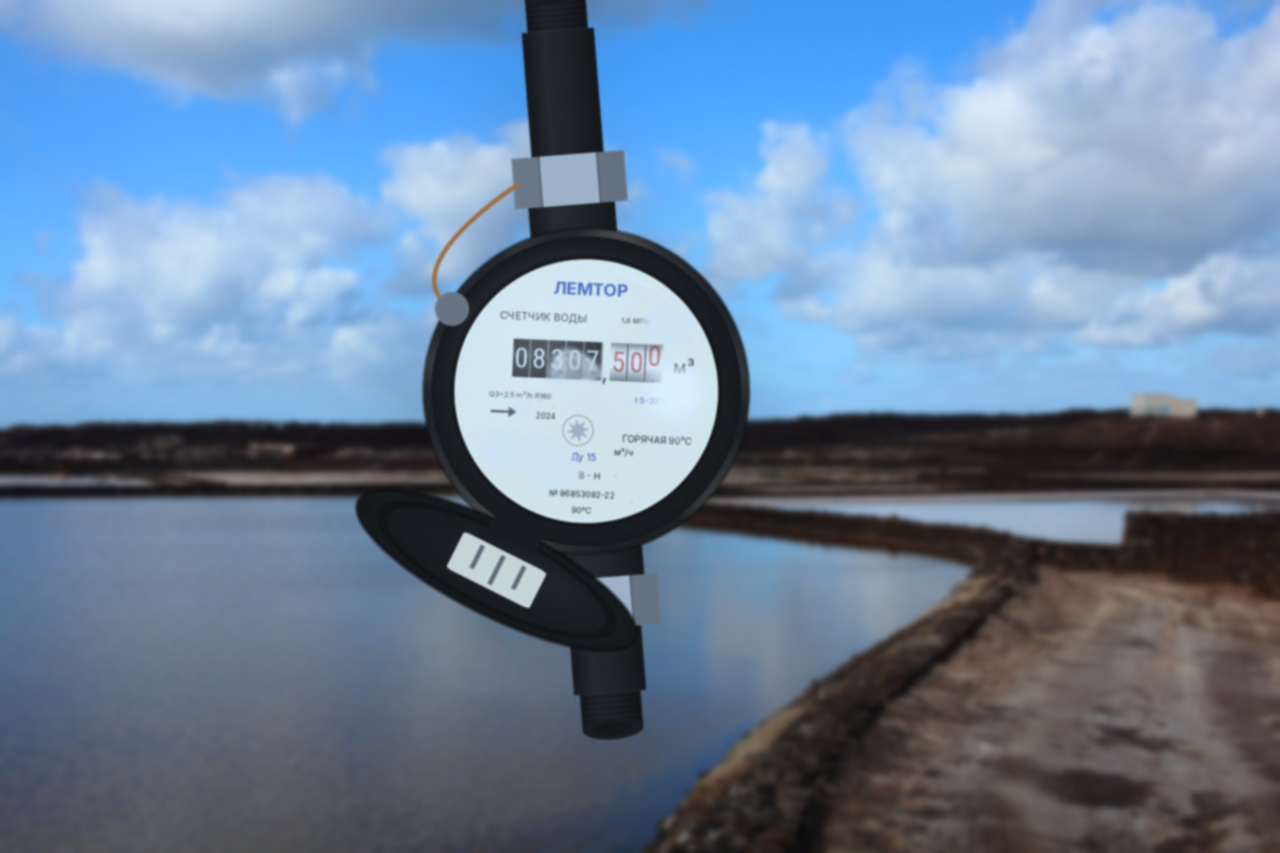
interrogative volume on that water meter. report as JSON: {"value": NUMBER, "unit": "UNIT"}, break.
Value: {"value": 8307.500, "unit": "m³"}
